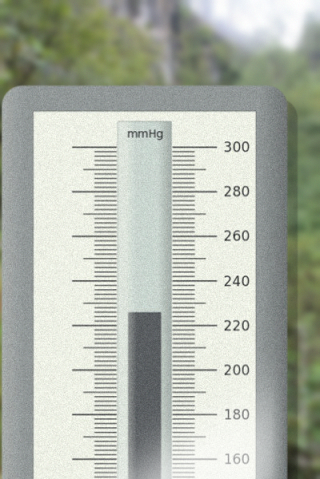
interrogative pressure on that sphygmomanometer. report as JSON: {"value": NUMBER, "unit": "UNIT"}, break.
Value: {"value": 226, "unit": "mmHg"}
